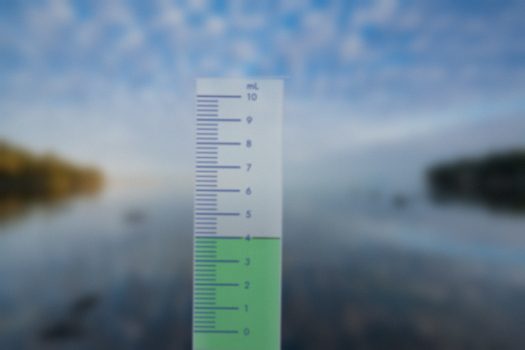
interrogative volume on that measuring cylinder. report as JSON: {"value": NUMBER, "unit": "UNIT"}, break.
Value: {"value": 4, "unit": "mL"}
